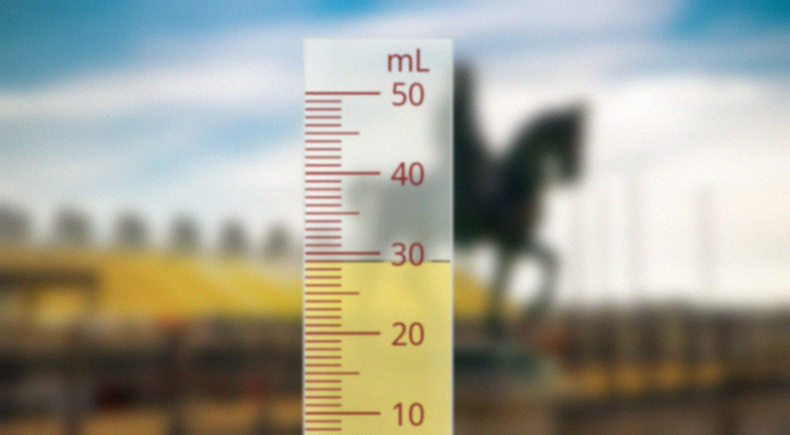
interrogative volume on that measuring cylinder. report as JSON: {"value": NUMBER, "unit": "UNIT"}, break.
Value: {"value": 29, "unit": "mL"}
